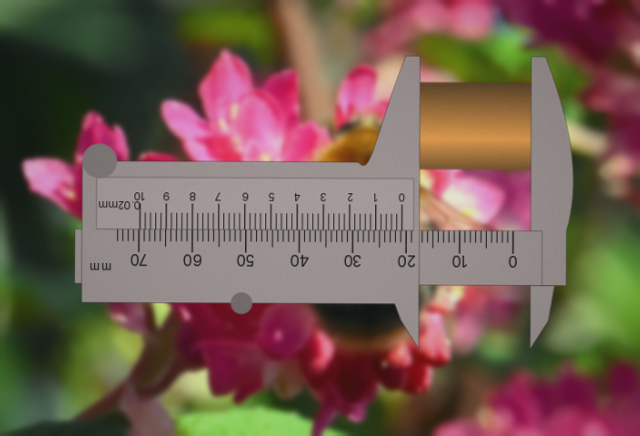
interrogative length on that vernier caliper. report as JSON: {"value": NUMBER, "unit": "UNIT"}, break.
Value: {"value": 20.8, "unit": "mm"}
